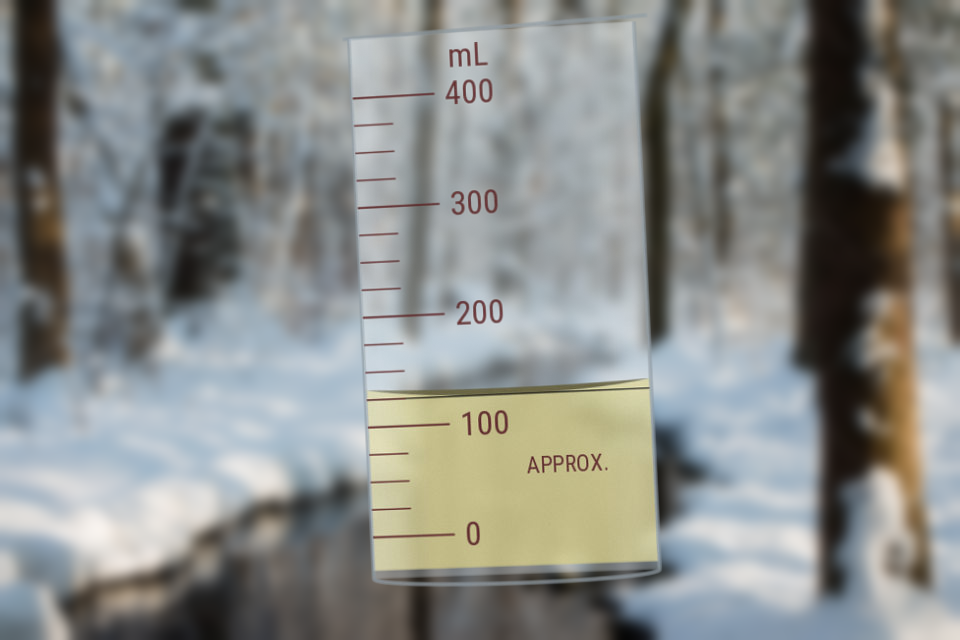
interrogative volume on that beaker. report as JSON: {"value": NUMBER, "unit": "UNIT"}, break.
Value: {"value": 125, "unit": "mL"}
